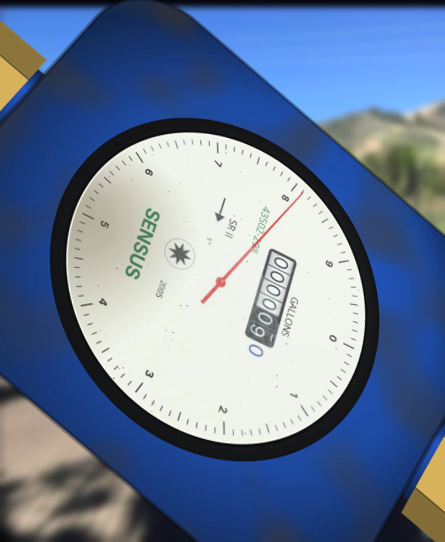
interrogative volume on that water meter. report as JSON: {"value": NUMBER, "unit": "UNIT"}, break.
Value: {"value": 88.1, "unit": "gal"}
